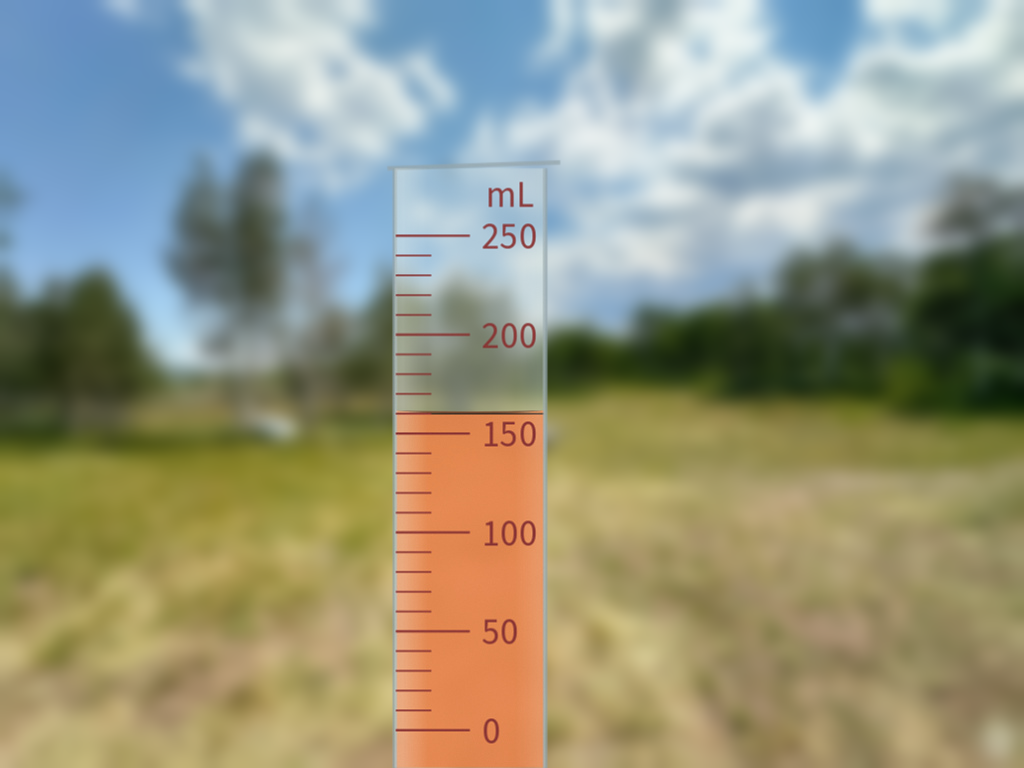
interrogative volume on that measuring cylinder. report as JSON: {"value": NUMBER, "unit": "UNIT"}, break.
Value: {"value": 160, "unit": "mL"}
